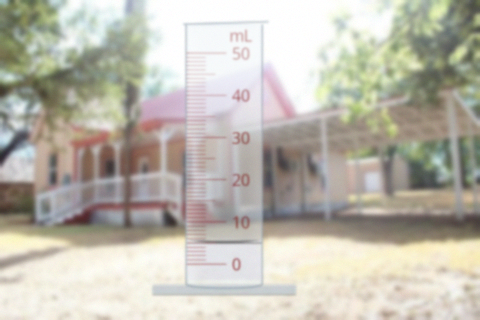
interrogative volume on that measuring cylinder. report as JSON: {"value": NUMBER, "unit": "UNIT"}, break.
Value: {"value": 5, "unit": "mL"}
